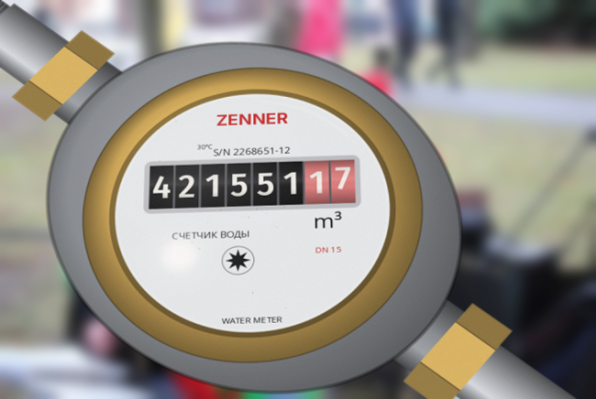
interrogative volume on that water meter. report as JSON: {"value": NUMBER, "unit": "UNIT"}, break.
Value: {"value": 421551.17, "unit": "m³"}
